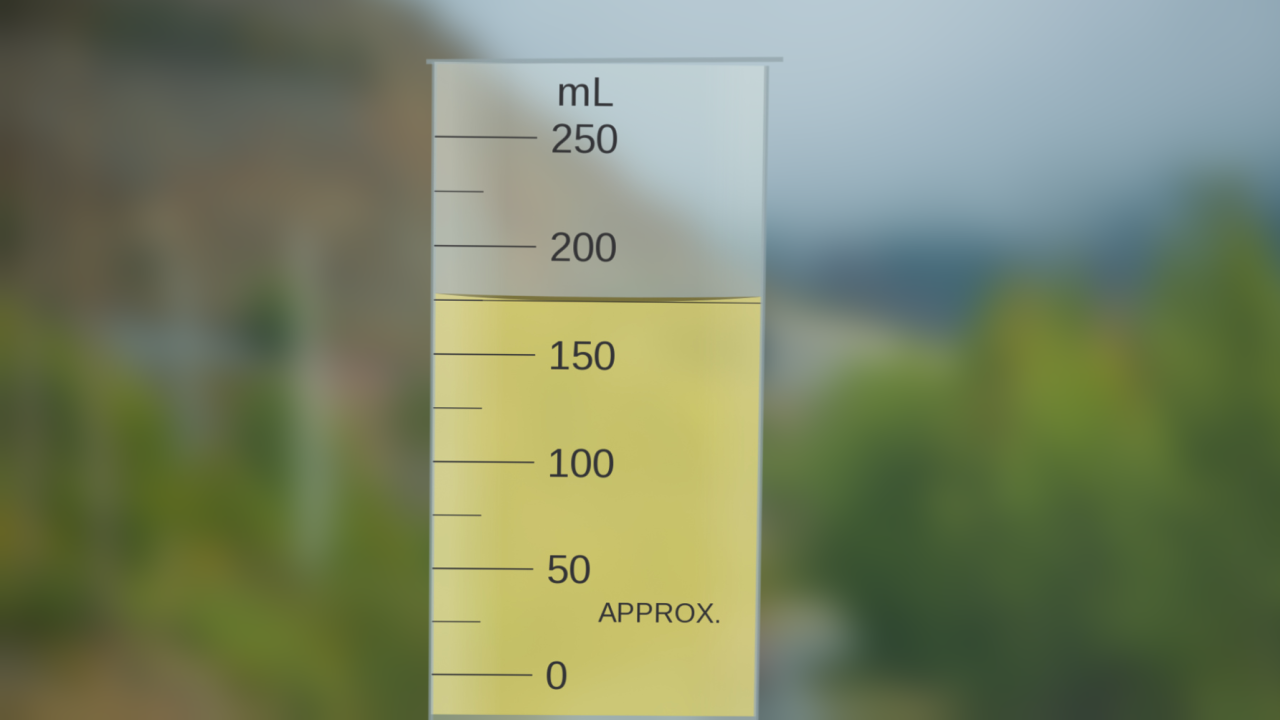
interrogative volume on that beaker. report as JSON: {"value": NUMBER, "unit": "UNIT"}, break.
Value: {"value": 175, "unit": "mL"}
